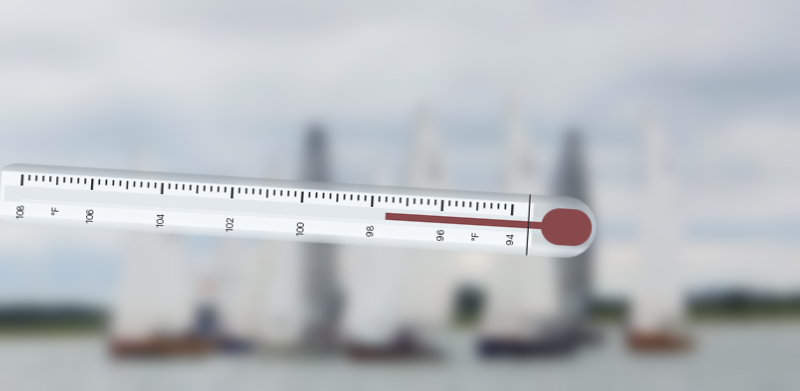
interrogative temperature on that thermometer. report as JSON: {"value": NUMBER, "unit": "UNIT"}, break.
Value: {"value": 97.6, "unit": "°F"}
